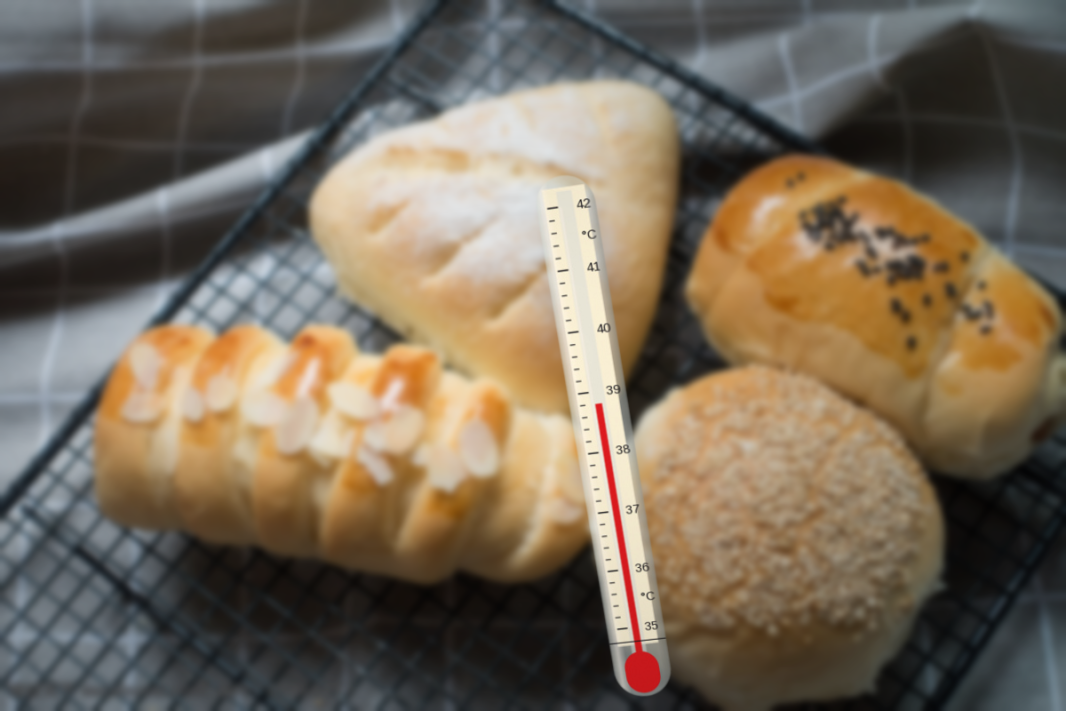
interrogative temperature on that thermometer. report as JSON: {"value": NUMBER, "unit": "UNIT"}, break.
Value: {"value": 38.8, "unit": "°C"}
